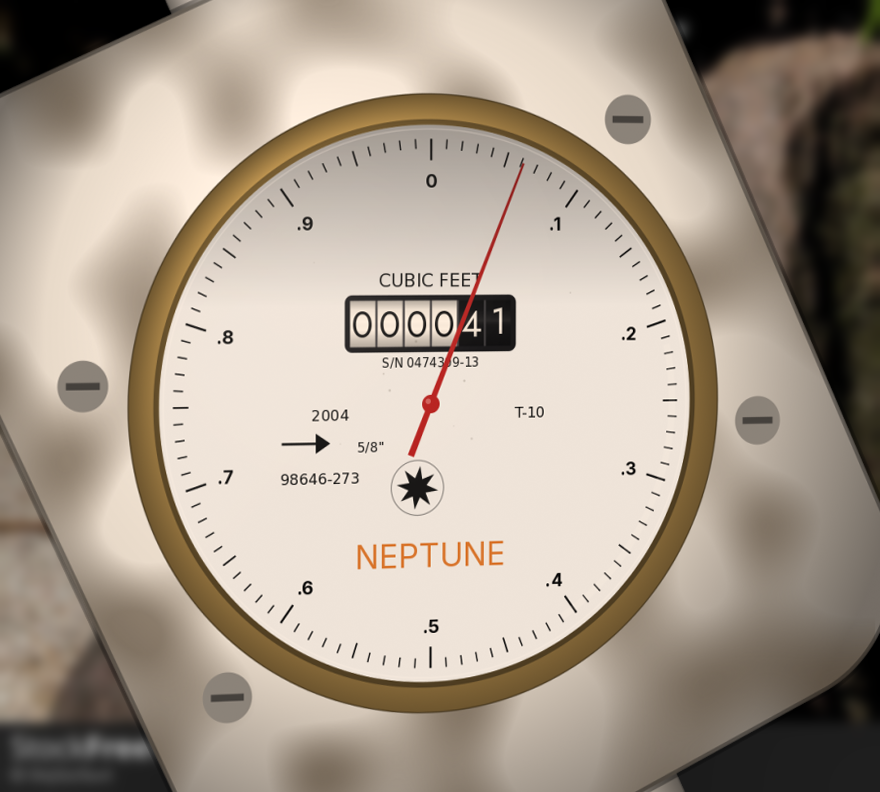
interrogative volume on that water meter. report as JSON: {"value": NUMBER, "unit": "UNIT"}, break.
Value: {"value": 41.06, "unit": "ft³"}
